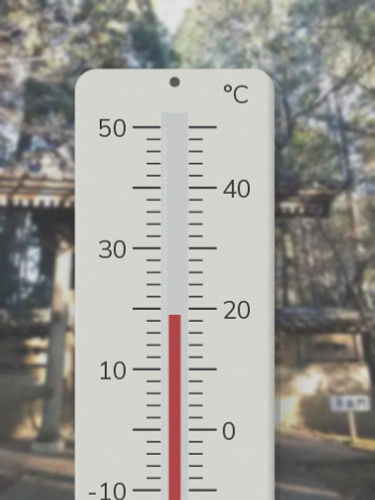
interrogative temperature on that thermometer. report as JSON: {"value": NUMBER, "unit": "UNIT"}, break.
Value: {"value": 19, "unit": "°C"}
